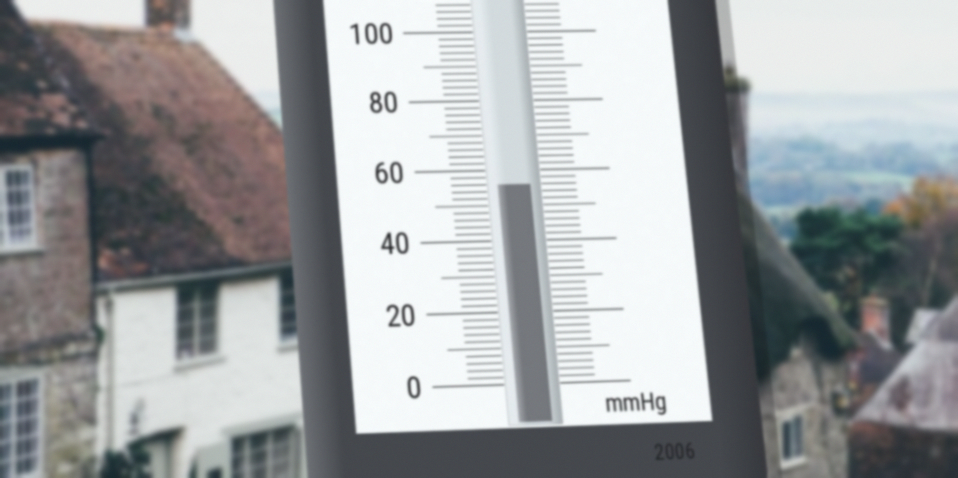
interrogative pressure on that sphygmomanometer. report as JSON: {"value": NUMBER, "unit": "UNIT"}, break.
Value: {"value": 56, "unit": "mmHg"}
